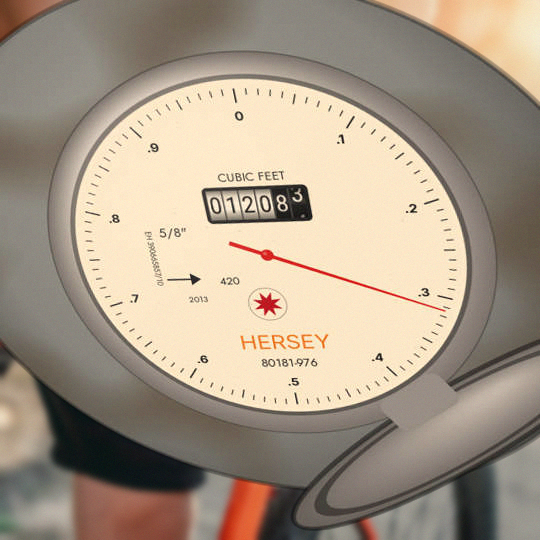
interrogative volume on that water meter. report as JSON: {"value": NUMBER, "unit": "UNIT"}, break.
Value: {"value": 12083.31, "unit": "ft³"}
